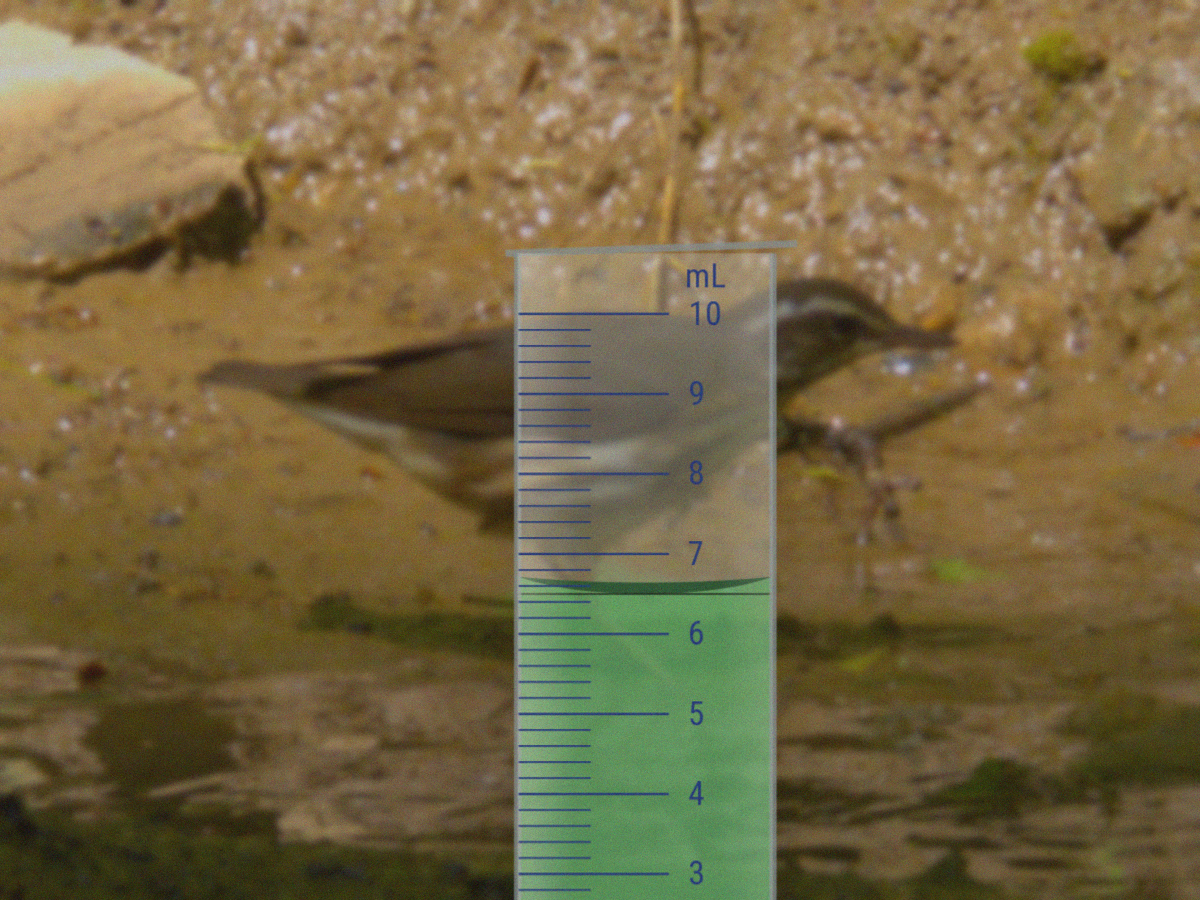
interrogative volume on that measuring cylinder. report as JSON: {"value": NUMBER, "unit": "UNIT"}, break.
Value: {"value": 6.5, "unit": "mL"}
